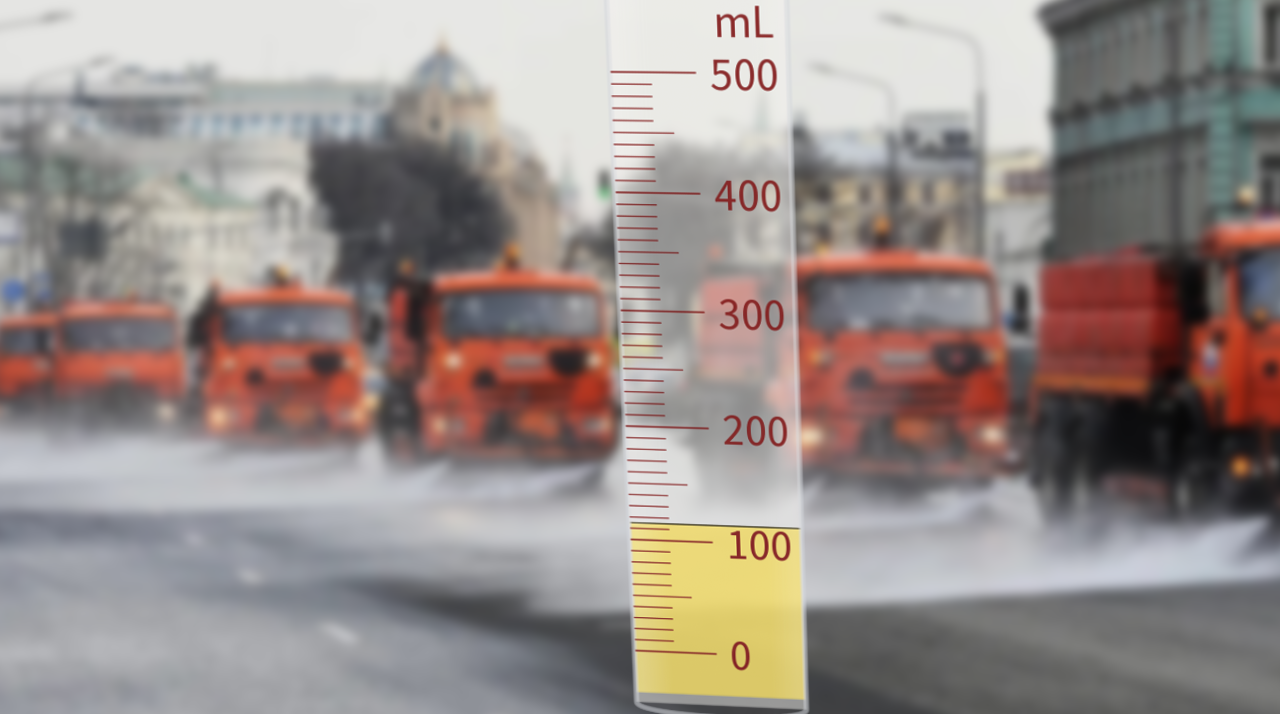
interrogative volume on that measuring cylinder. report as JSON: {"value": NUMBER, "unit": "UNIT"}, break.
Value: {"value": 115, "unit": "mL"}
